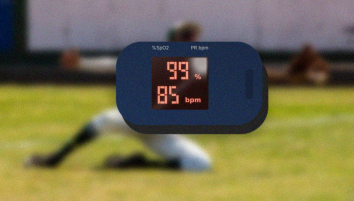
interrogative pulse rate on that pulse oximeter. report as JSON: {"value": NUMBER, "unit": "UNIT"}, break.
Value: {"value": 85, "unit": "bpm"}
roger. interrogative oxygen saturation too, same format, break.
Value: {"value": 99, "unit": "%"}
